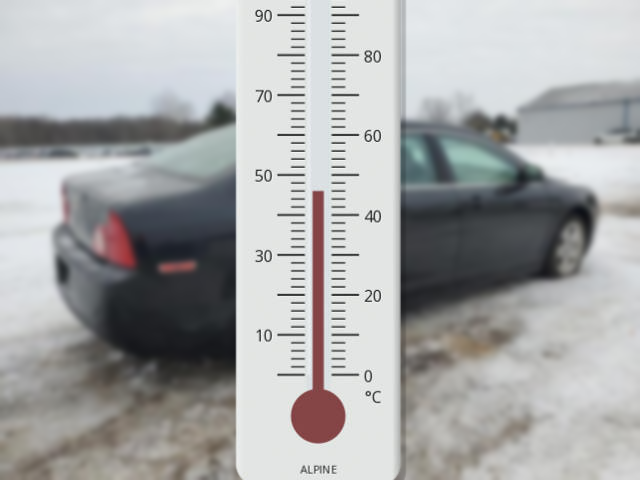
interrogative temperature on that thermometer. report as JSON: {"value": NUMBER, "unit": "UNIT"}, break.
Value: {"value": 46, "unit": "°C"}
